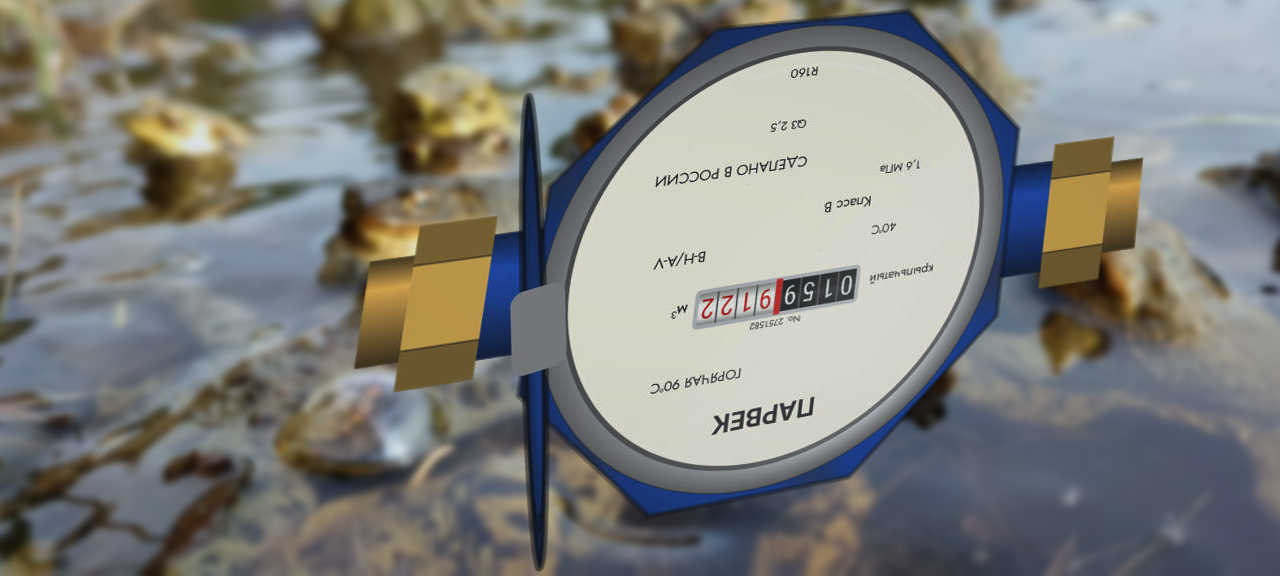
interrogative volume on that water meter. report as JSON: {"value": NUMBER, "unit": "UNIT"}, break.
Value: {"value": 159.9122, "unit": "m³"}
